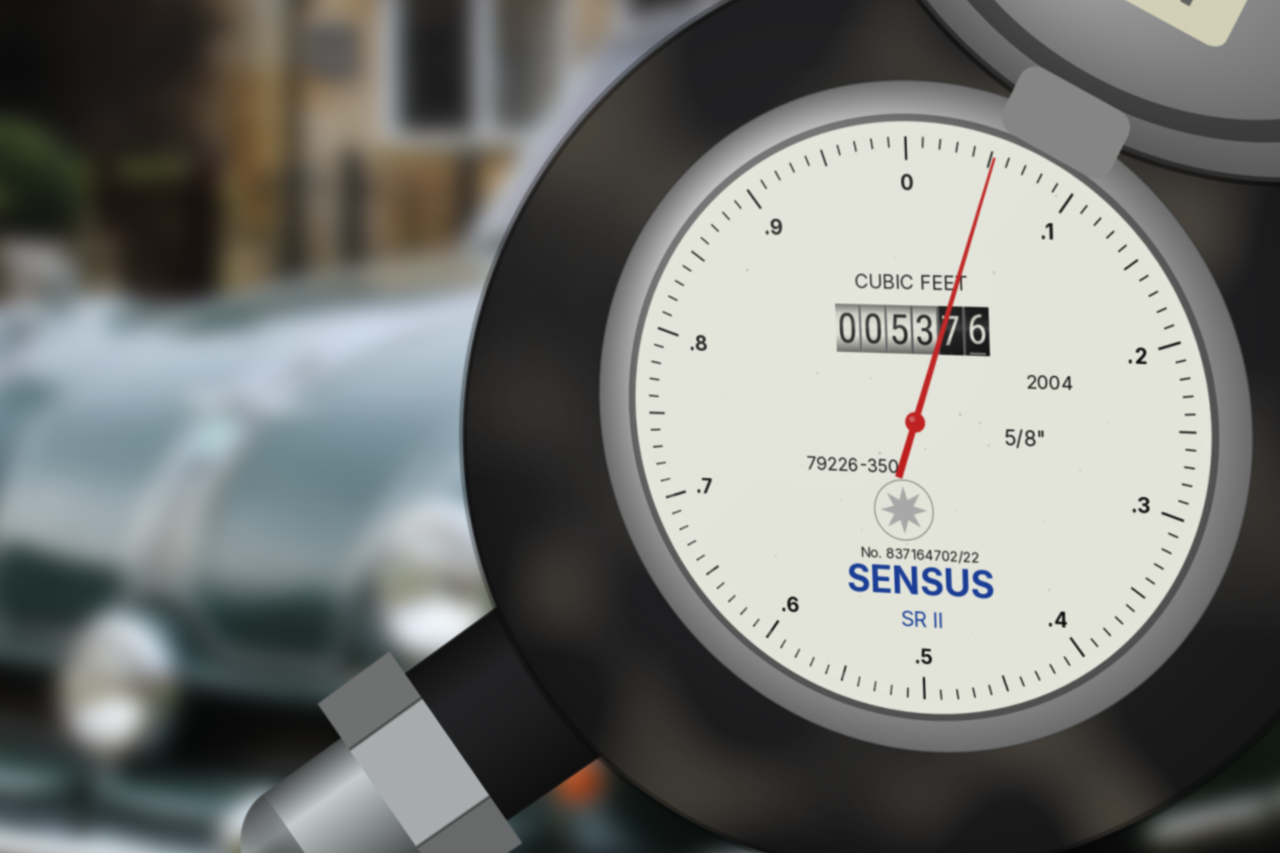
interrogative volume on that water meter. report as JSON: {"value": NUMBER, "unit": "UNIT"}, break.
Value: {"value": 5376.05, "unit": "ft³"}
